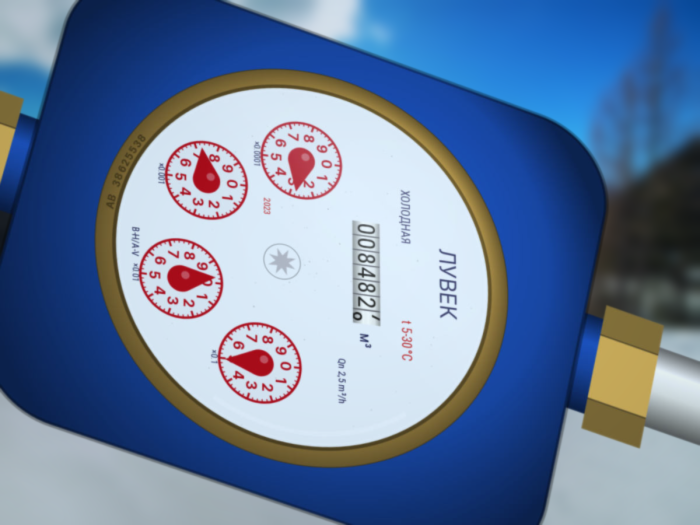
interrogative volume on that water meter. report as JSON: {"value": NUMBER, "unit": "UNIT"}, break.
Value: {"value": 84827.4972, "unit": "m³"}
